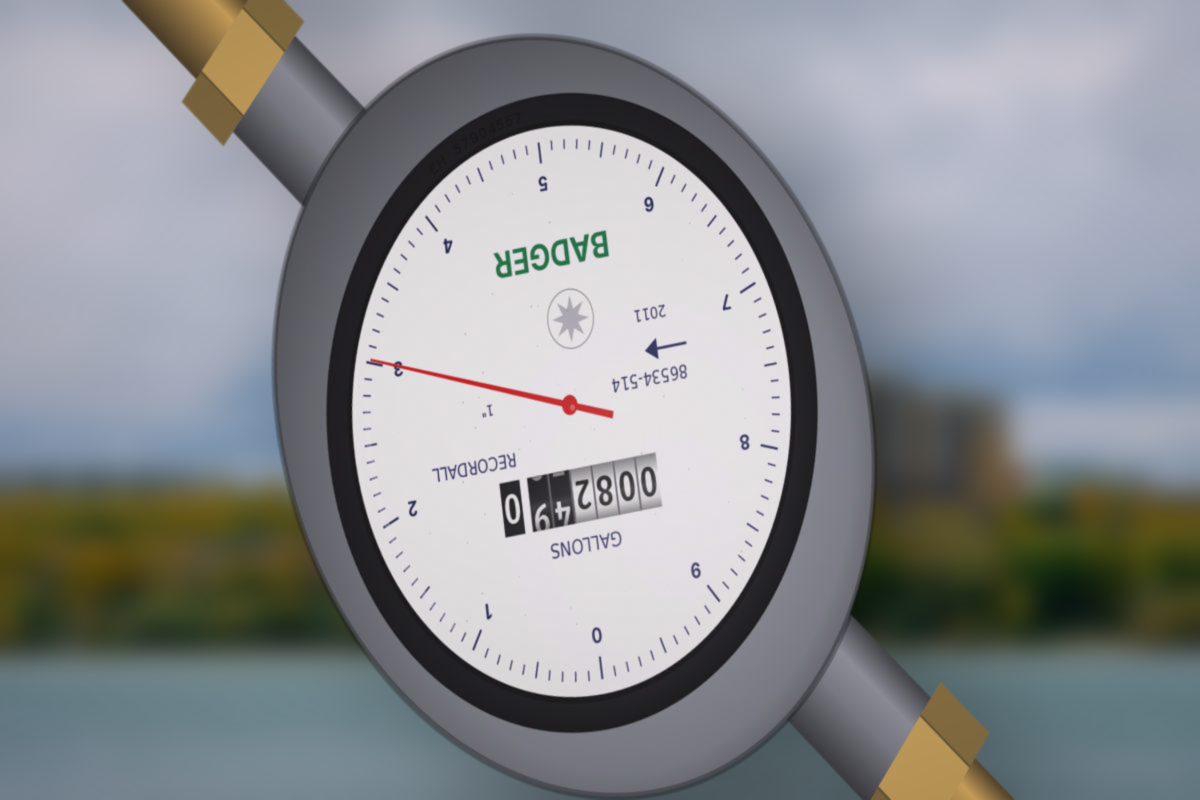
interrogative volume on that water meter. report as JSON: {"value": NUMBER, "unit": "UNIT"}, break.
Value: {"value": 82493.0, "unit": "gal"}
